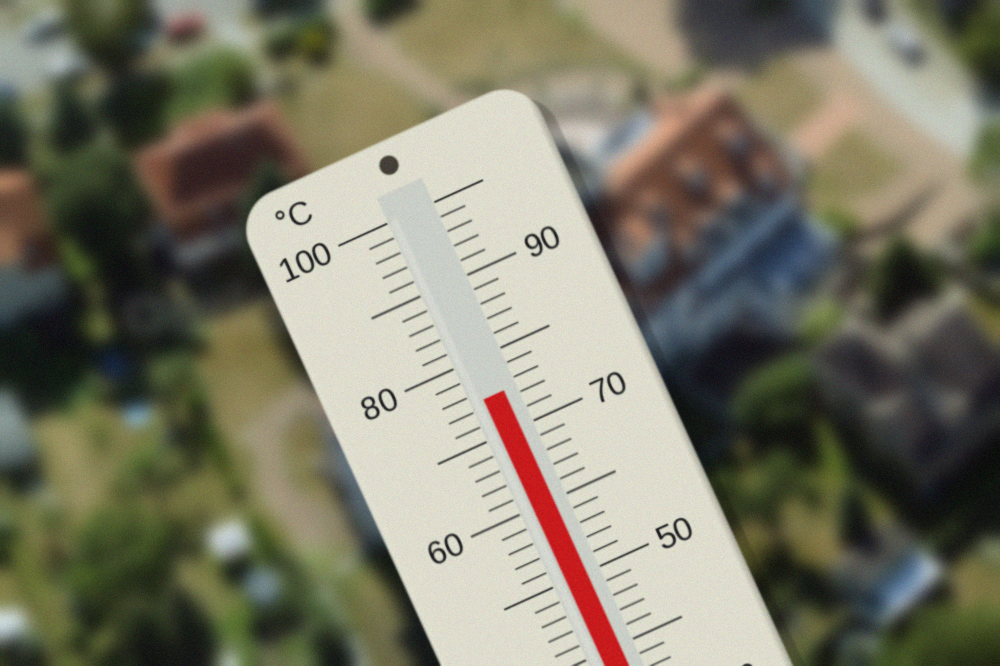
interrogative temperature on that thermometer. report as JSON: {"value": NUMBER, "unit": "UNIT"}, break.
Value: {"value": 75, "unit": "°C"}
